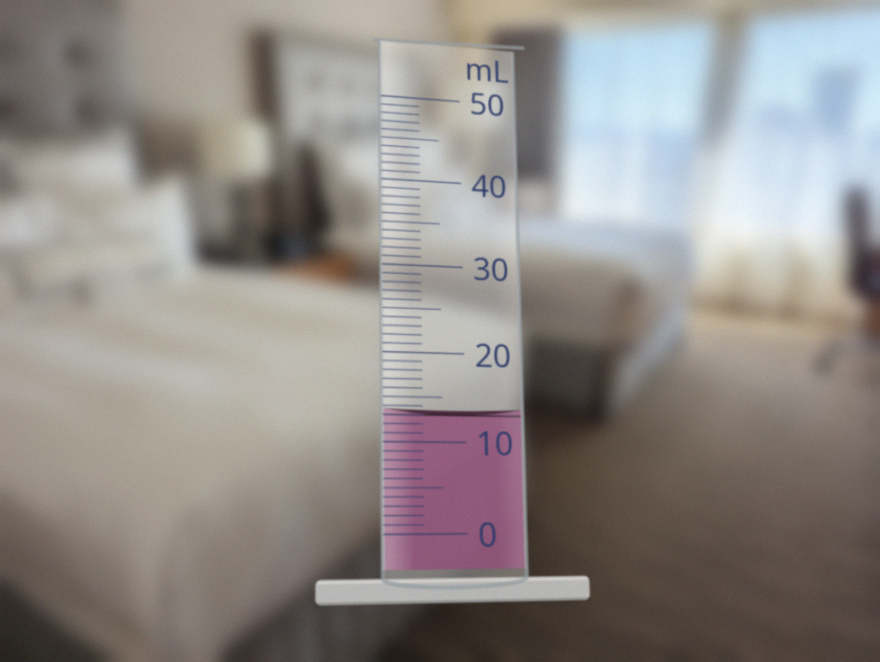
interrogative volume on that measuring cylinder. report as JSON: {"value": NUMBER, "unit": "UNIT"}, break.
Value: {"value": 13, "unit": "mL"}
